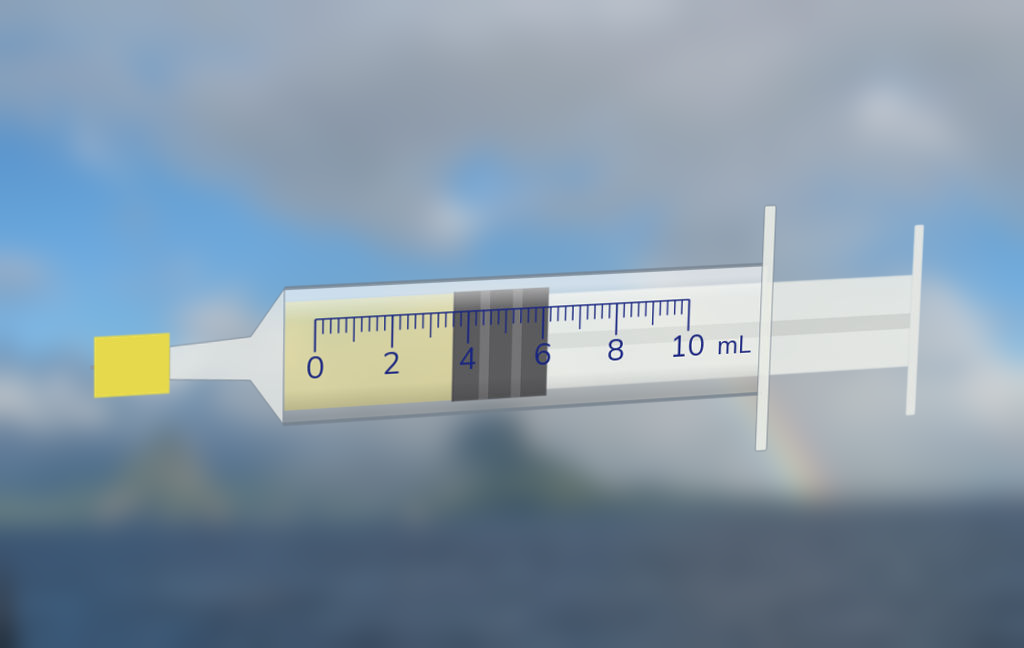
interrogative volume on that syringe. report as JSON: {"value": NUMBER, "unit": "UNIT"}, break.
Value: {"value": 3.6, "unit": "mL"}
